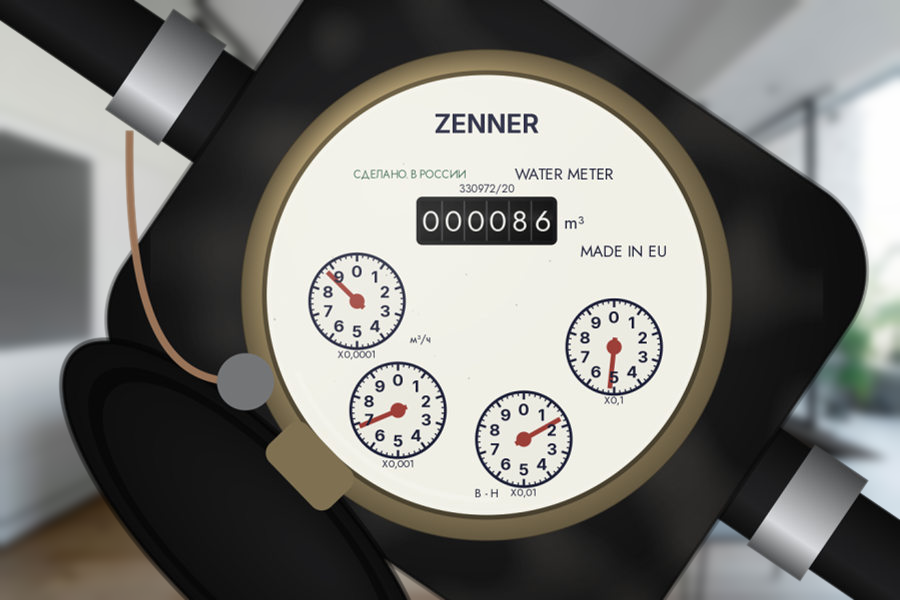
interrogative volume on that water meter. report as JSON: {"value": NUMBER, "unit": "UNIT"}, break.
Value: {"value": 86.5168, "unit": "m³"}
